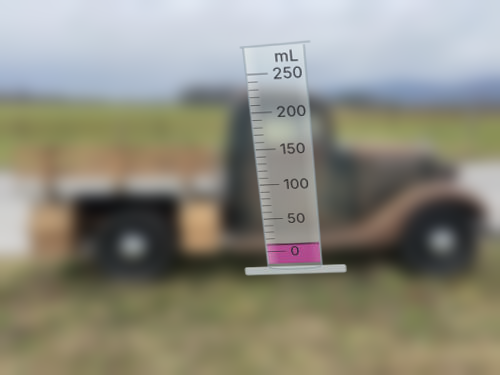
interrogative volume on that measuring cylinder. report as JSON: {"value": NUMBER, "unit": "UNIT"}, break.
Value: {"value": 10, "unit": "mL"}
